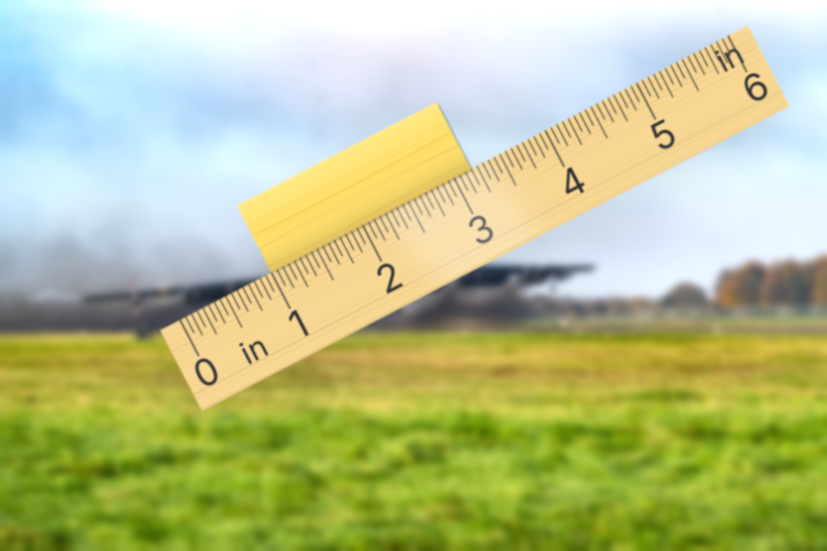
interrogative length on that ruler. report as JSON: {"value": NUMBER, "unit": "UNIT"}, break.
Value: {"value": 2.1875, "unit": "in"}
